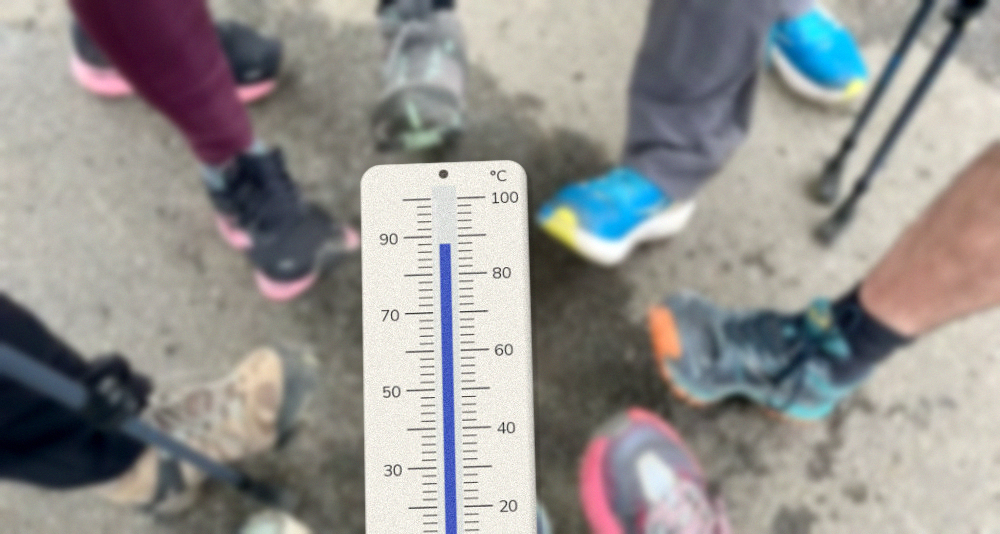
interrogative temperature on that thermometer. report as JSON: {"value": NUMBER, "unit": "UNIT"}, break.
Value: {"value": 88, "unit": "°C"}
